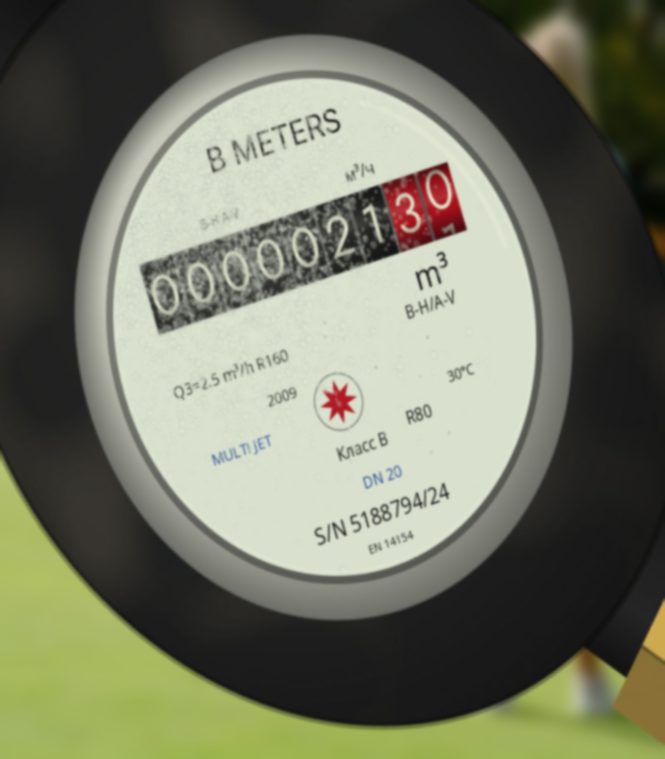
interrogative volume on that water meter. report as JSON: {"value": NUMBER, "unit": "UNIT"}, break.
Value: {"value": 21.30, "unit": "m³"}
